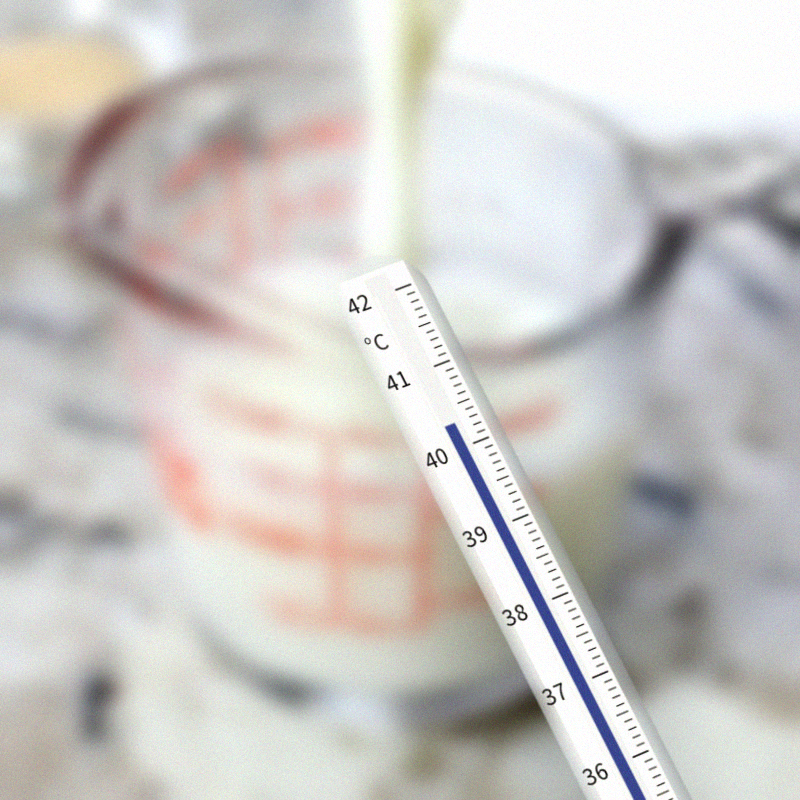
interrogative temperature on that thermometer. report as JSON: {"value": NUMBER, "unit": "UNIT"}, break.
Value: {"value": 40.3, "unit": "°C"}
